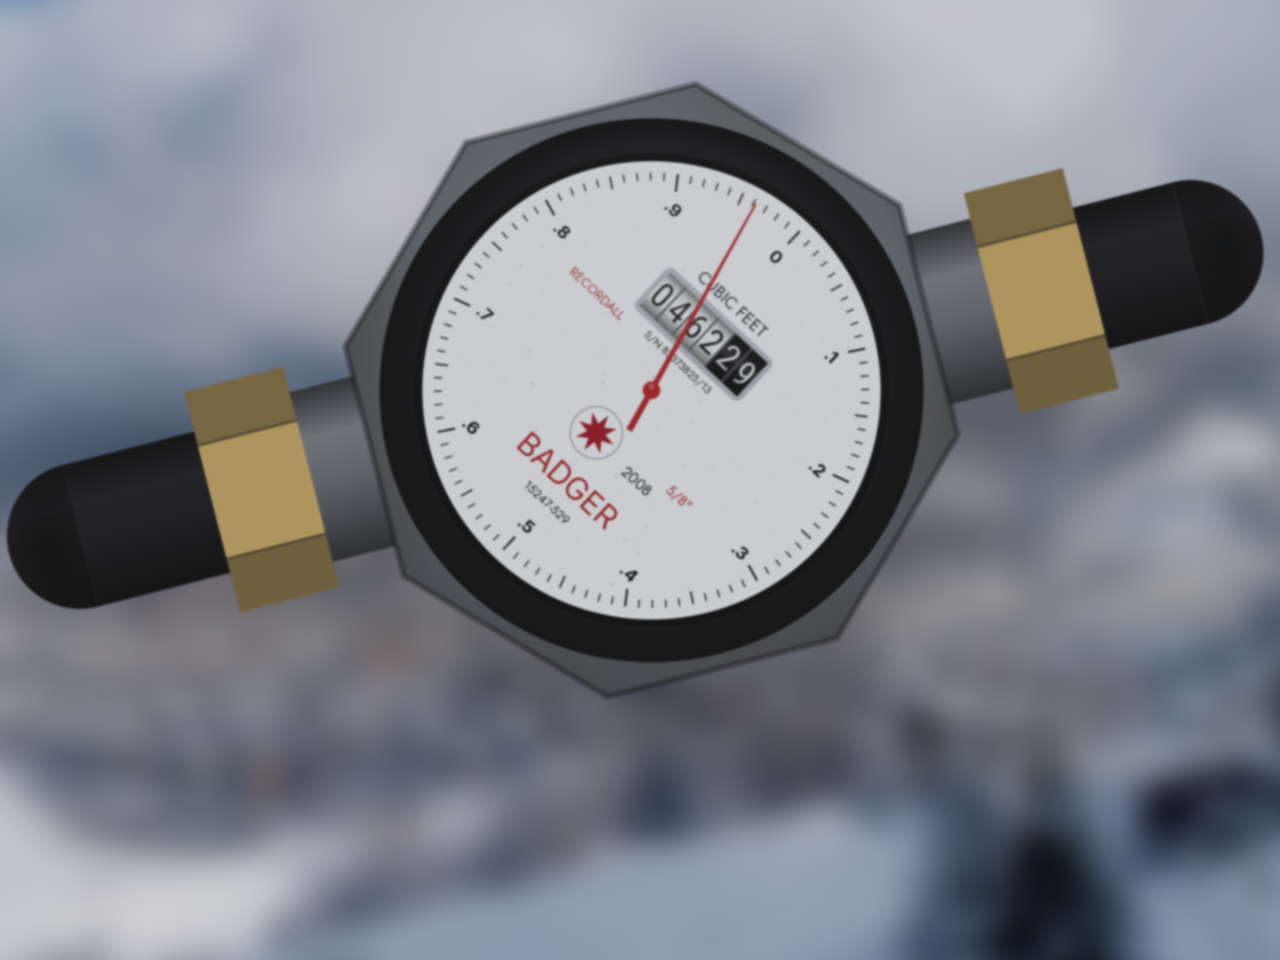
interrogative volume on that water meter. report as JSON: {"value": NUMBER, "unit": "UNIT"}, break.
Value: {"value": 46228.96, "unit": "ft³"}
